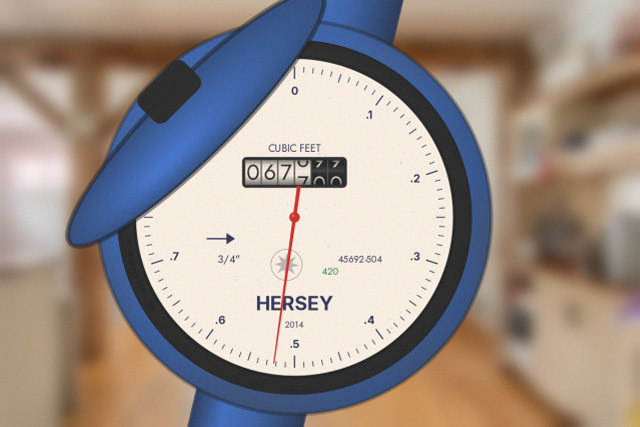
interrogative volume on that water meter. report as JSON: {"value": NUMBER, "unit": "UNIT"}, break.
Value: {"value": 67699.52, "unit": "ft³"}
